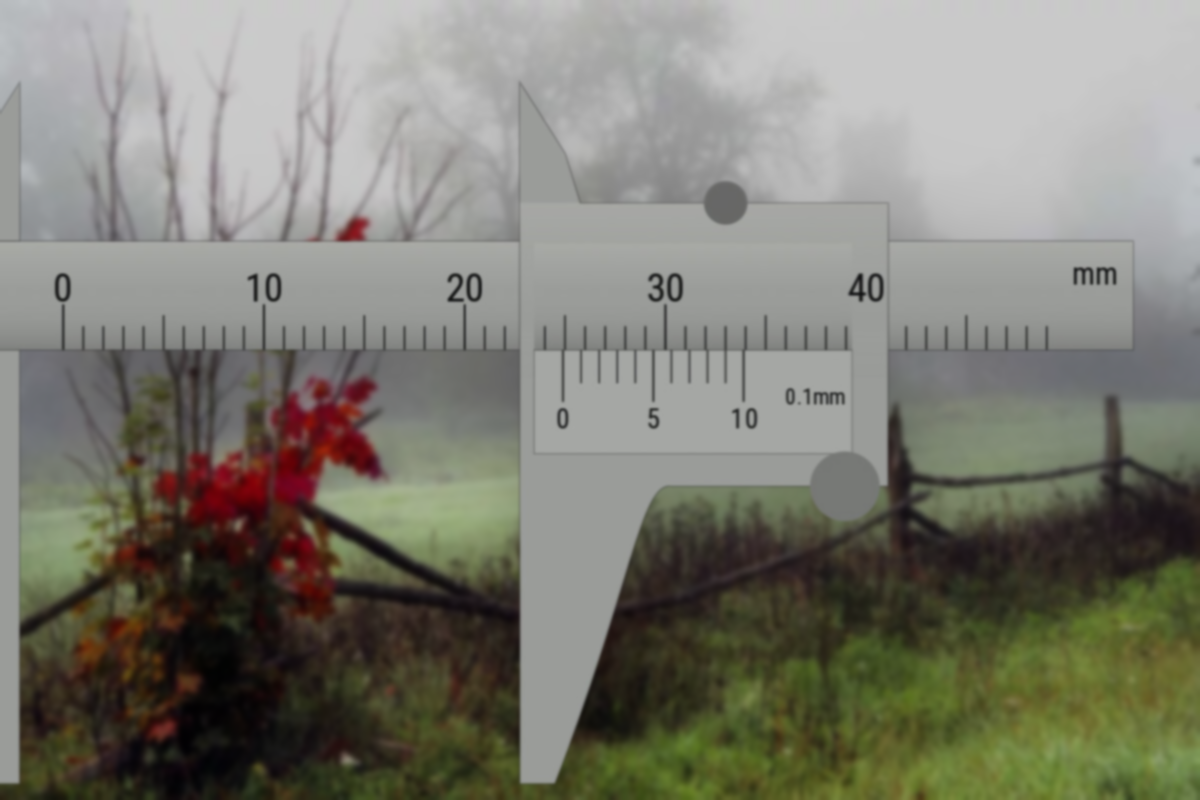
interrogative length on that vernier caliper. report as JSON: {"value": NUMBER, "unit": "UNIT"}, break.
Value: {"value": 24.9, "unit": "mm"}
